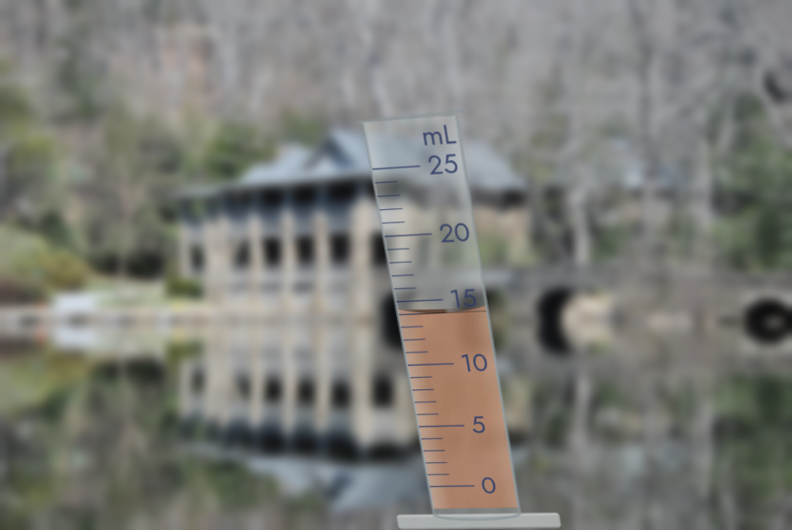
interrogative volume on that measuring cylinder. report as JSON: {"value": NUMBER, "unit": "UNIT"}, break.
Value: {"value": 14, "unit": "mL"}
